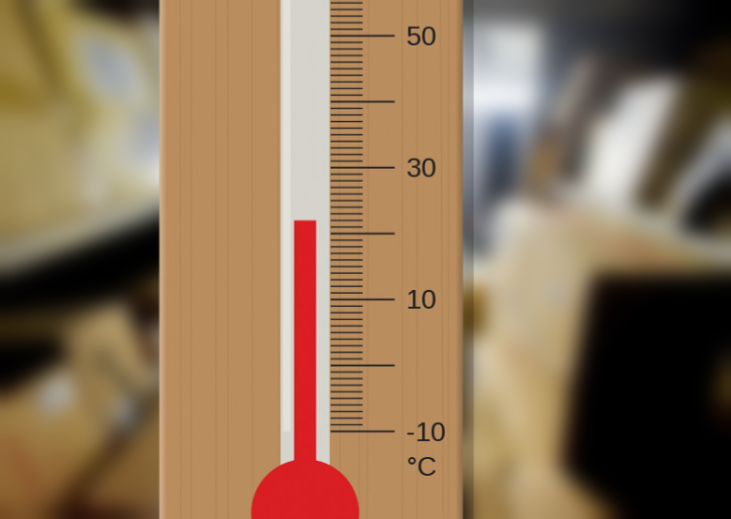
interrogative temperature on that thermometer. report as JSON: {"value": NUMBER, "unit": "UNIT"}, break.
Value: {"value": 22, "unit": "°C"}
